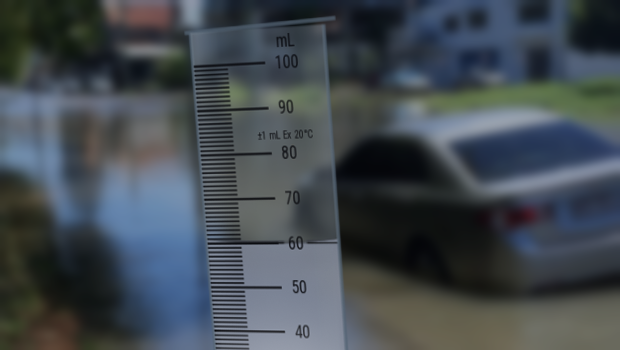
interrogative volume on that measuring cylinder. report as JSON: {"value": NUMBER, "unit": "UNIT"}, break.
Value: {"value": 60, "unit": "mL"}
